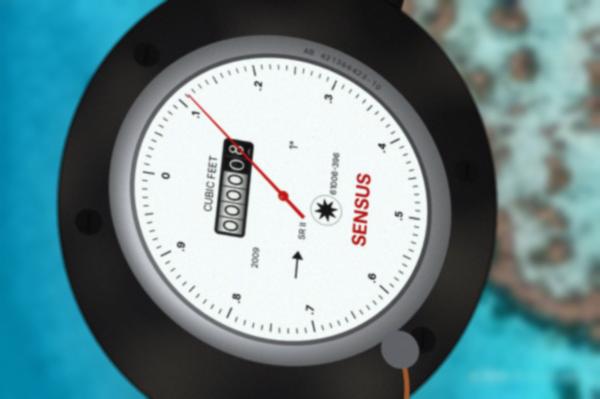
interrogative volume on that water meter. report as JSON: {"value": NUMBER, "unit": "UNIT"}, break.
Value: {"value": 8.11, "unit": "ft³"}
